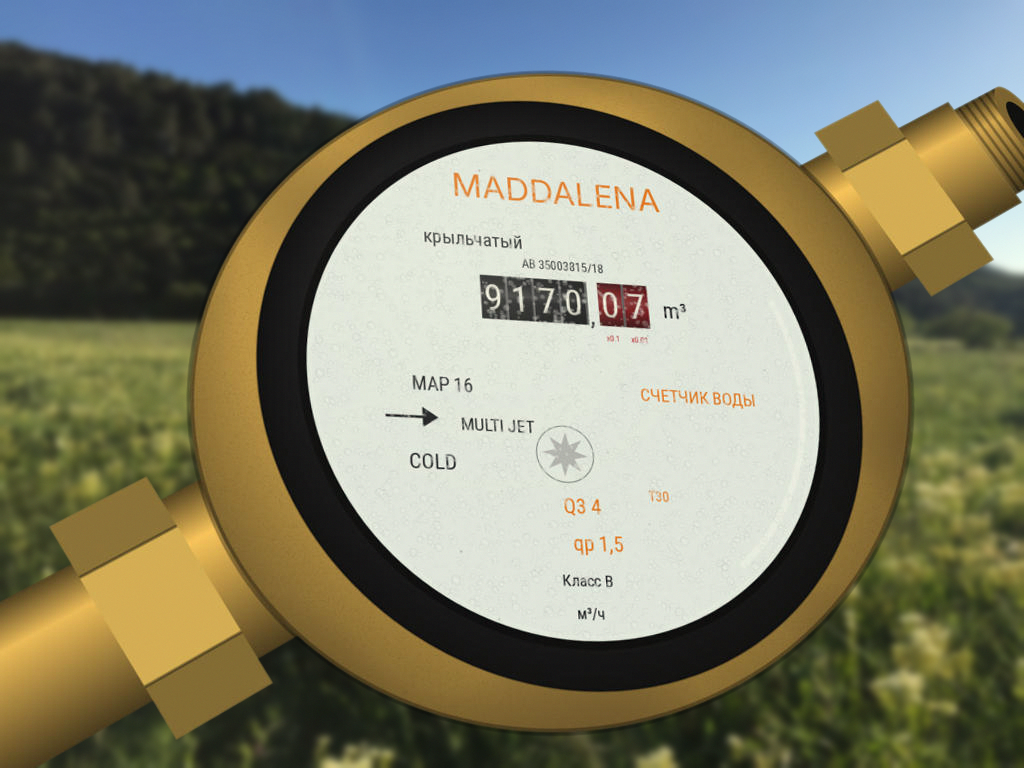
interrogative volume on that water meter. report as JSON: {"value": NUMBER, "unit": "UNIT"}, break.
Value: {"value": 9170.07, "unit": "m³"}
